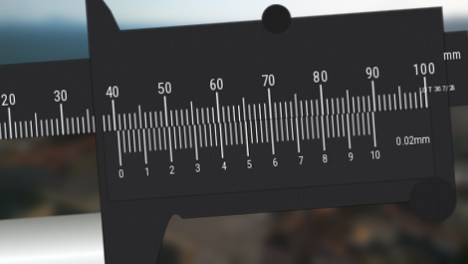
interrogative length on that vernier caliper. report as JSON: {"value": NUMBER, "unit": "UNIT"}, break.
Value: {"value": 40.6, "unit": "mm"}
